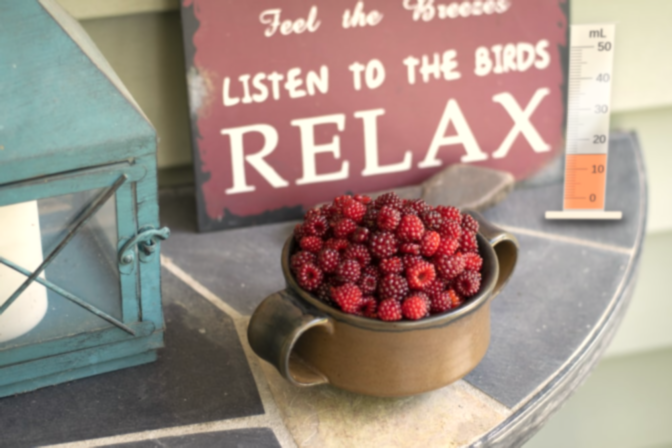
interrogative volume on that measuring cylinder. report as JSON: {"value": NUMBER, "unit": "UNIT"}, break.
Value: {"value": 15, "unit": "mL"}
